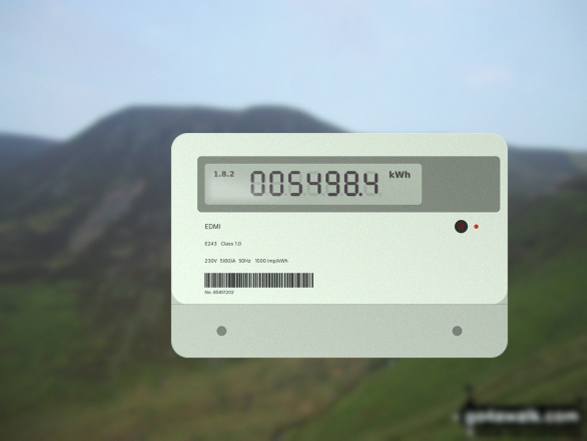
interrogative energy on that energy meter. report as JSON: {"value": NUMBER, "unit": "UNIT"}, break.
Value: {"value": 5498.4, "unit": "kWh"}
